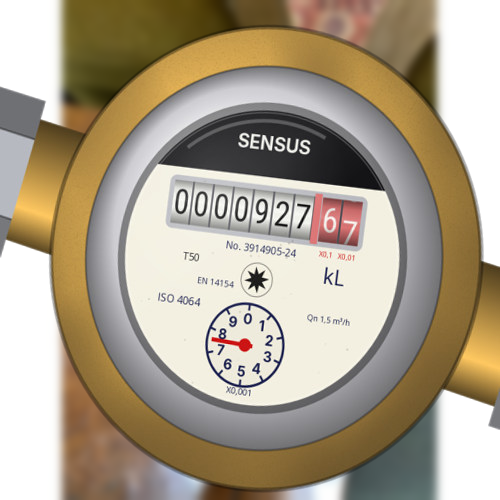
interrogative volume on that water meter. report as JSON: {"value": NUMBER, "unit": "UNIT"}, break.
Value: {"value": 927.667, "unit": "kL"}
